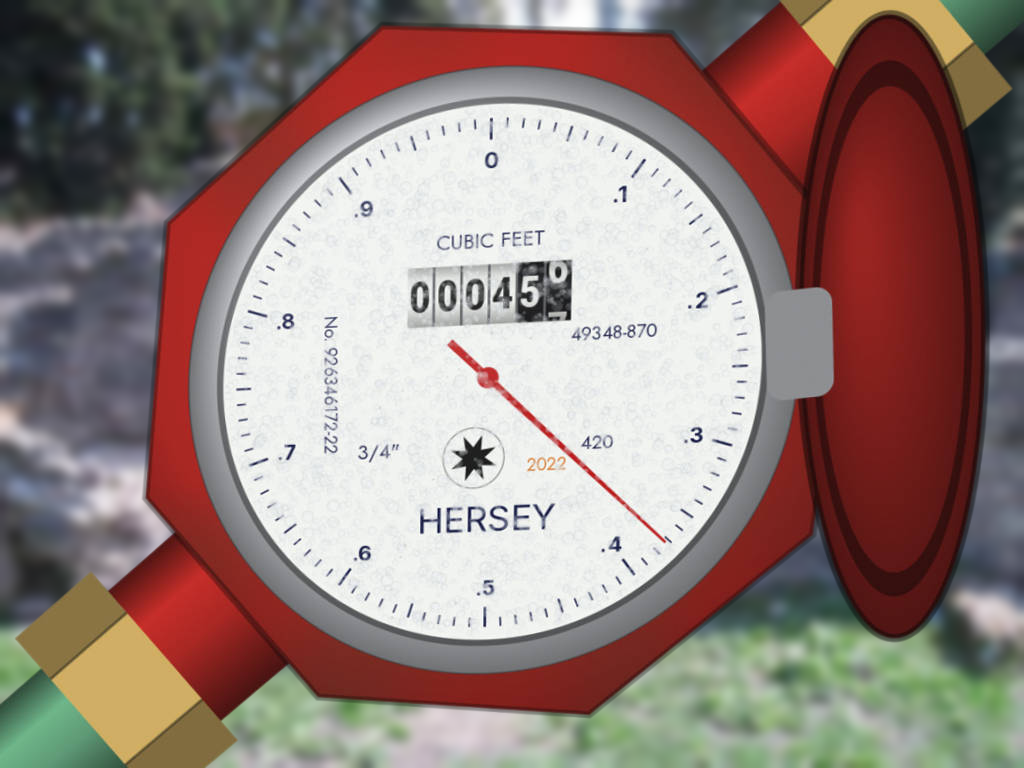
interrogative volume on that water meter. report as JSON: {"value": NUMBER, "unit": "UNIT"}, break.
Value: {"value": 456.37, "unit": "ft³"}
